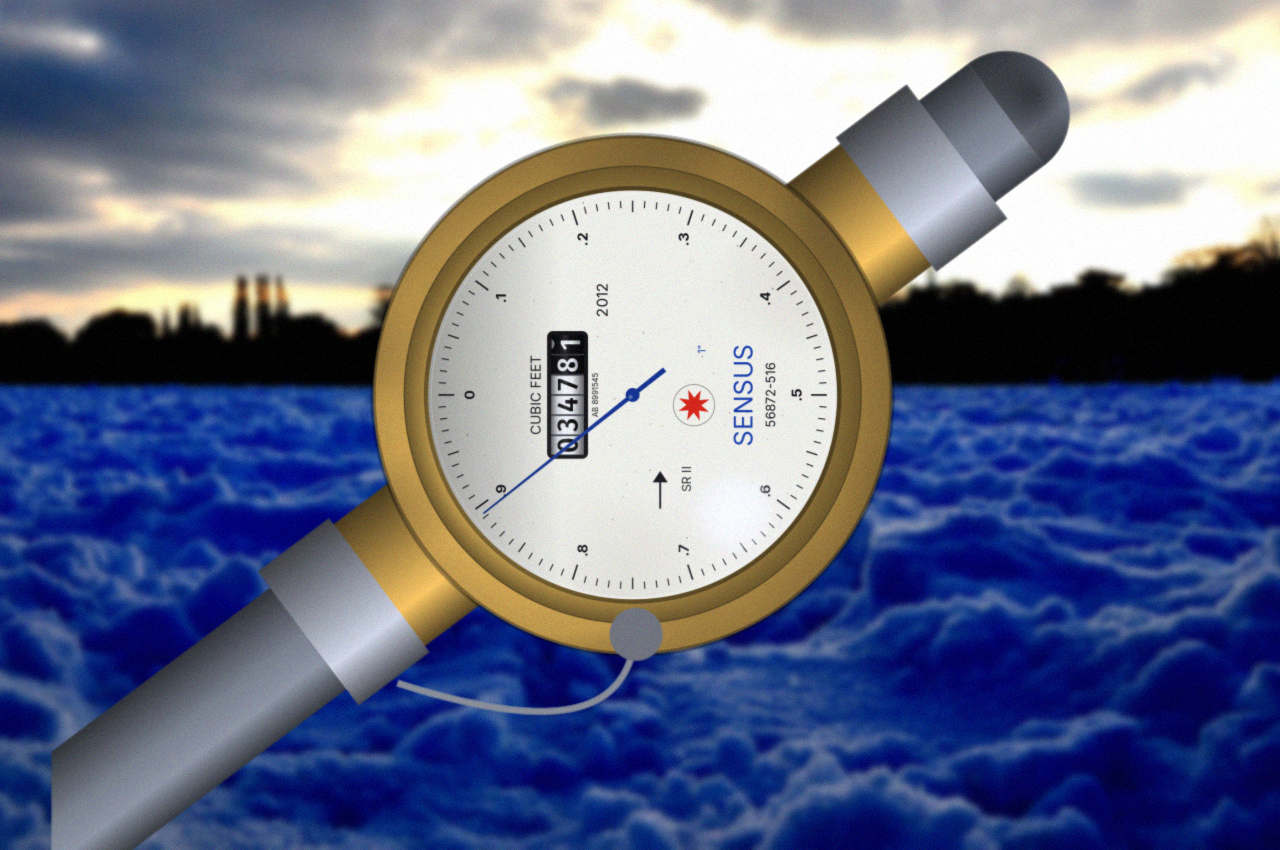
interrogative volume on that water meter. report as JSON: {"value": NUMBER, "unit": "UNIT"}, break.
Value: {"value": 34780.89, "unit": "ft³"}
